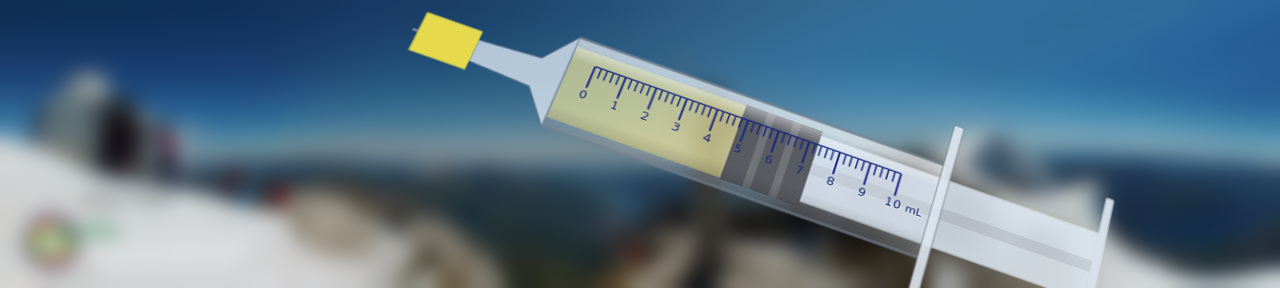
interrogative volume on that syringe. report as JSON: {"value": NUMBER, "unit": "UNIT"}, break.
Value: {"value": 4.8, "unit": "mL"}
